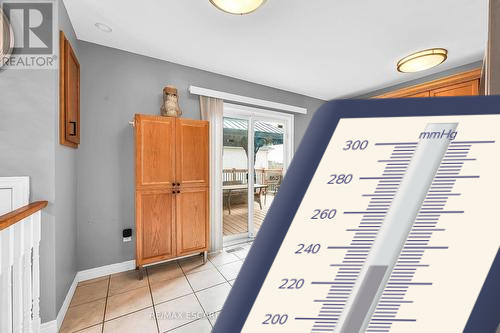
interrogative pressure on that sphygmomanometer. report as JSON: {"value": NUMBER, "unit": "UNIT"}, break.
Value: {"value": 230, "unit": "mmHg"}
